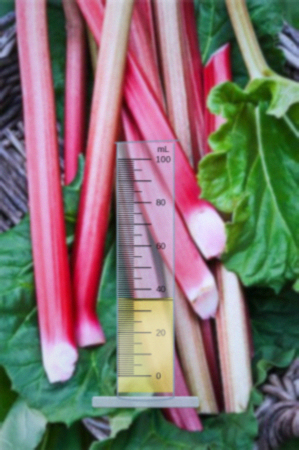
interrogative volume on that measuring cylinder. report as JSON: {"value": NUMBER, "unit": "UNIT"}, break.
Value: {"value": 35, "unit": "mL"}
